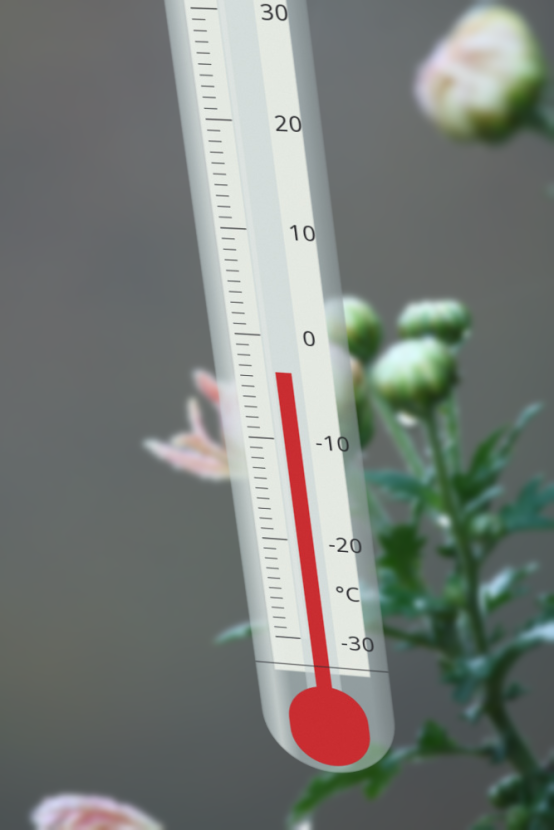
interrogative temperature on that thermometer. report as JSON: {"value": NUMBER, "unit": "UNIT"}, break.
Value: {"value": -3.5, "unit": "°C"}
